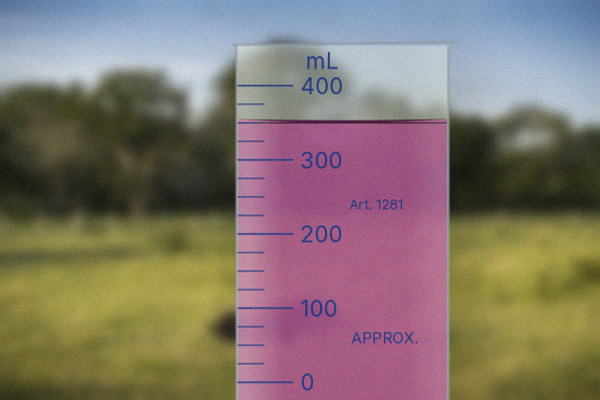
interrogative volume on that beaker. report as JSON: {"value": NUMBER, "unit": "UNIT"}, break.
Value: {"value": 350, "unit": "mL"}
